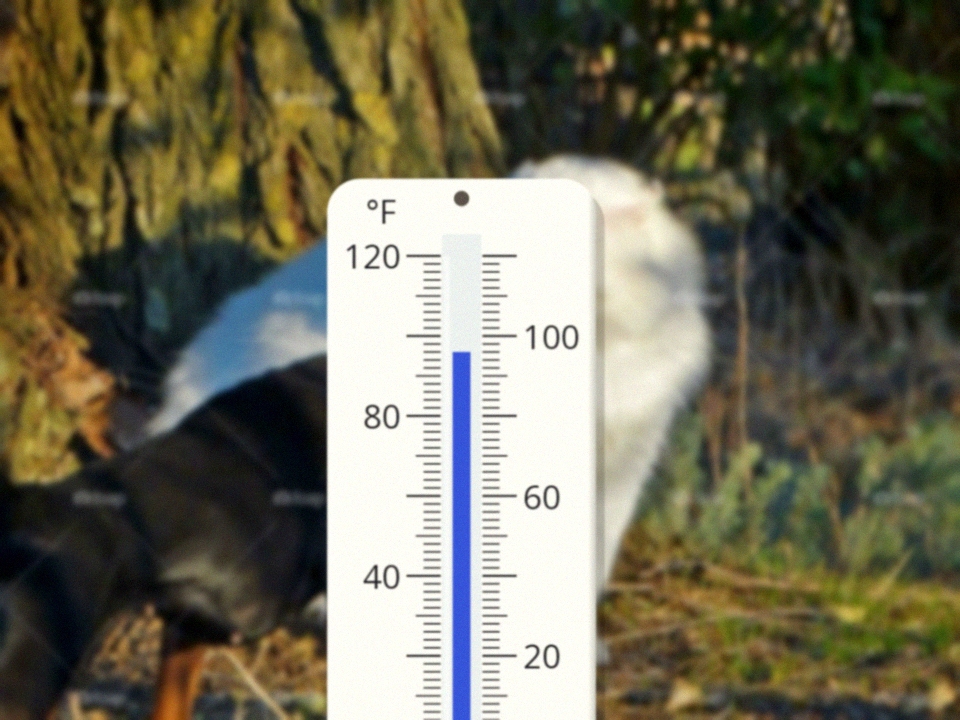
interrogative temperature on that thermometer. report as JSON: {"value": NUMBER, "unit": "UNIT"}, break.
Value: {"value": 96, "unit": "°F"}
